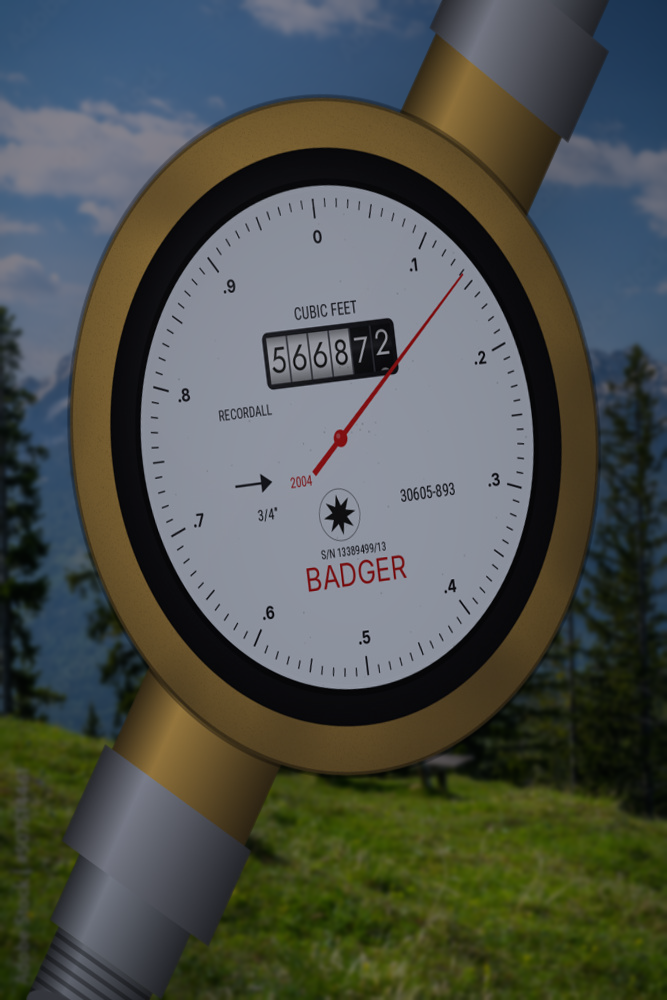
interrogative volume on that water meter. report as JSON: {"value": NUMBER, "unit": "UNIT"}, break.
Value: {"value": 566872.14, "unit": "ft³"}
